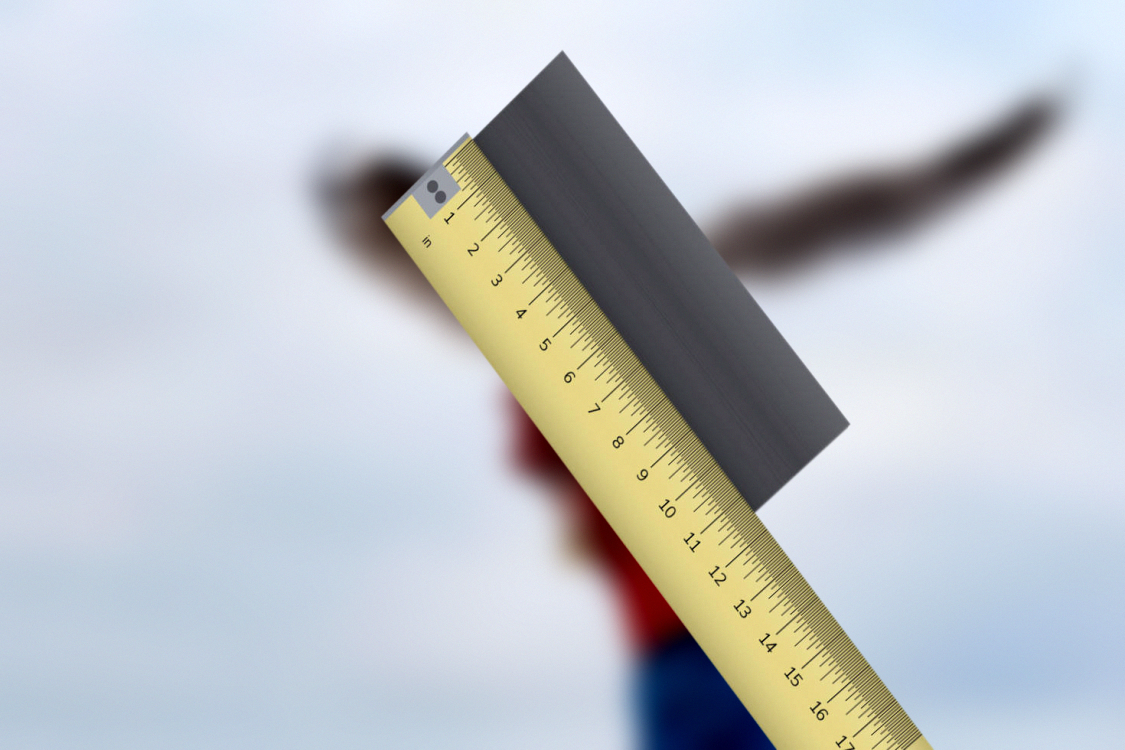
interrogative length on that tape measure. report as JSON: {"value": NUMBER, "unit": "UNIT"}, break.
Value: {"value": 11.5, "unit": "in"}
